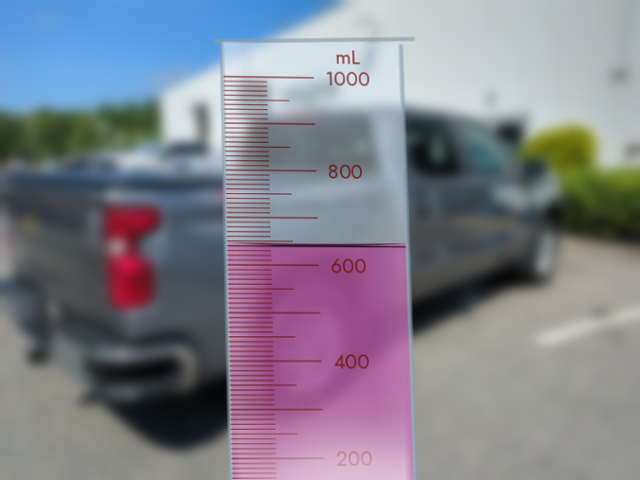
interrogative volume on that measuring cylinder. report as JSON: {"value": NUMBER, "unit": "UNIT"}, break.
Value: {"value": 640, "unit": "mL"}
